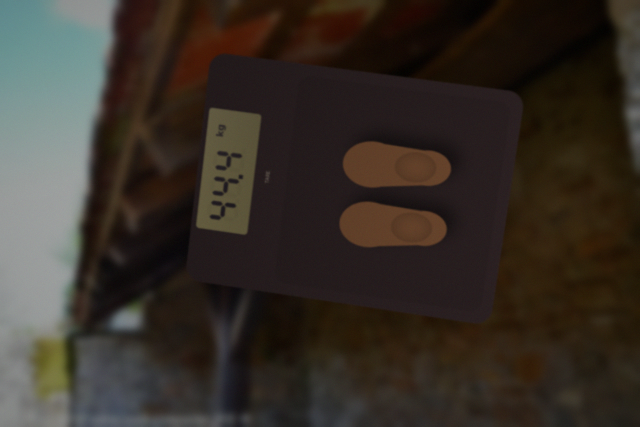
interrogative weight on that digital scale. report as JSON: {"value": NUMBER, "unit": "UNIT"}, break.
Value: {"value": 44.4, "unit": "kg"}
